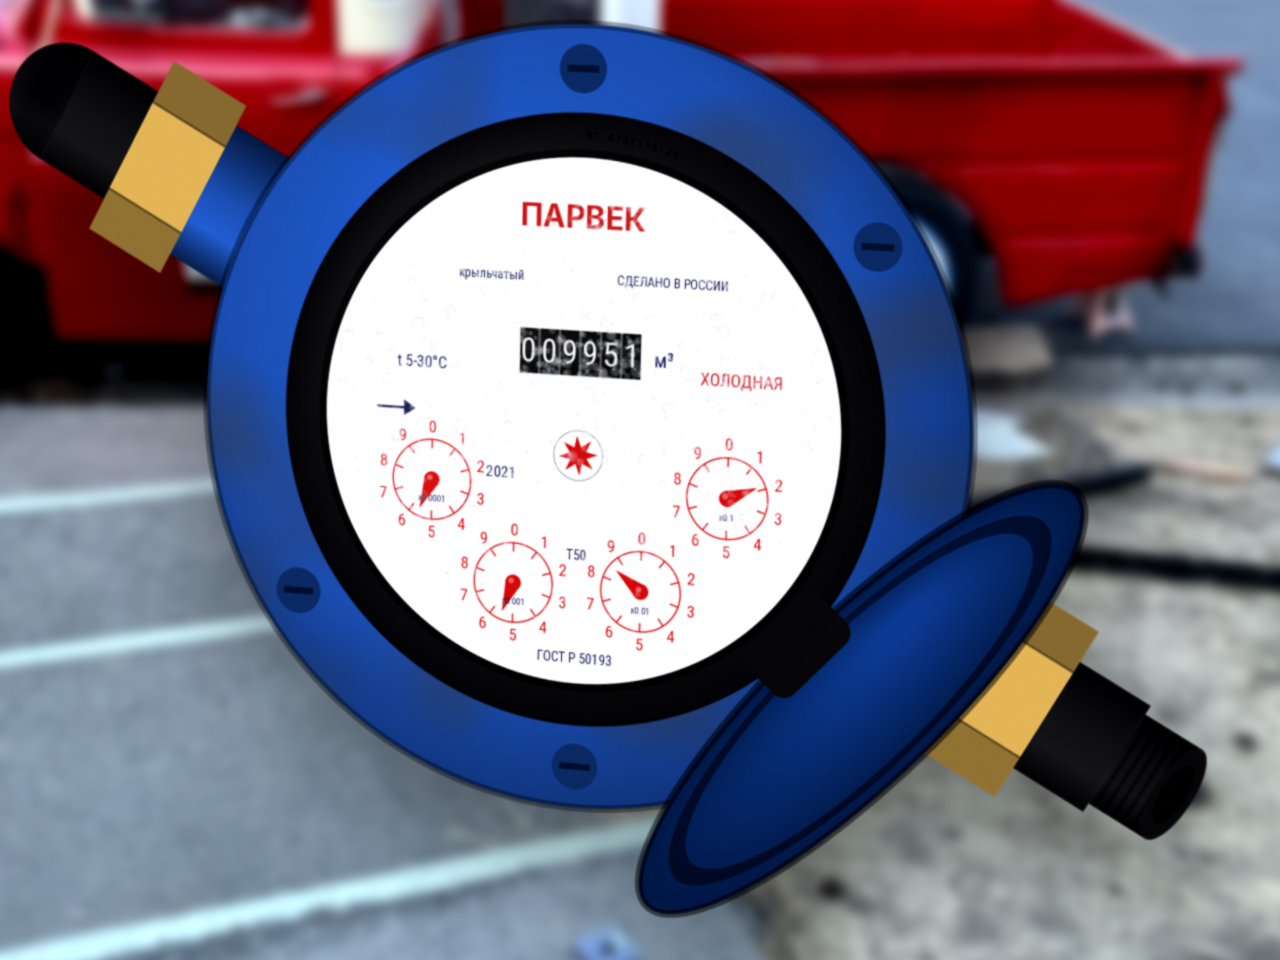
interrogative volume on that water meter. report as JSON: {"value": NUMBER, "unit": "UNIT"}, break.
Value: {"value": 9951.1855, "unit": "m³"}
